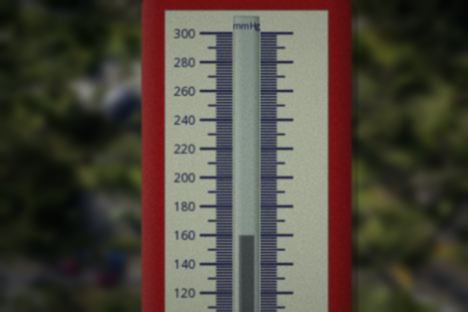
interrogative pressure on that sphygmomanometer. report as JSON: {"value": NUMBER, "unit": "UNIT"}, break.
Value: {"value": 160, "unit": "mmHg"}
